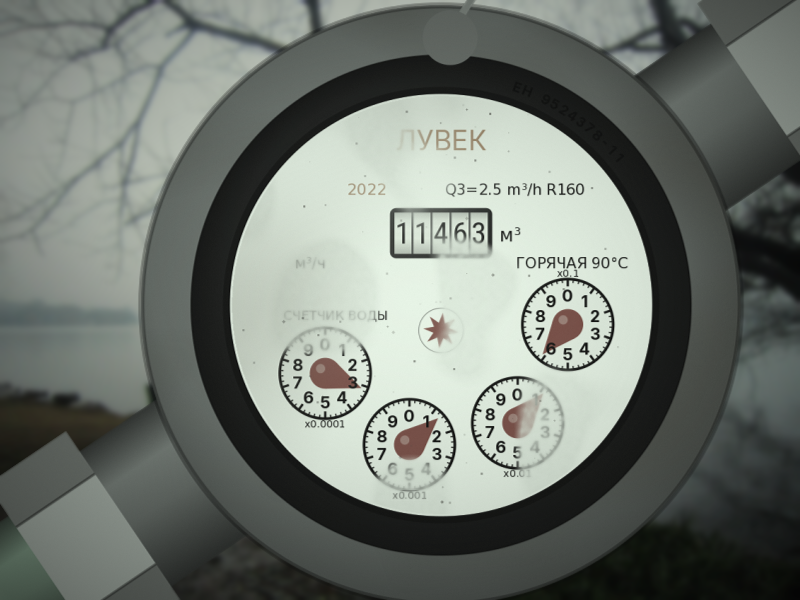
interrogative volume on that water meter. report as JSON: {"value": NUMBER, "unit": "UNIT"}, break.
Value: {"value": 11463.6113, "unit": "m³"}
